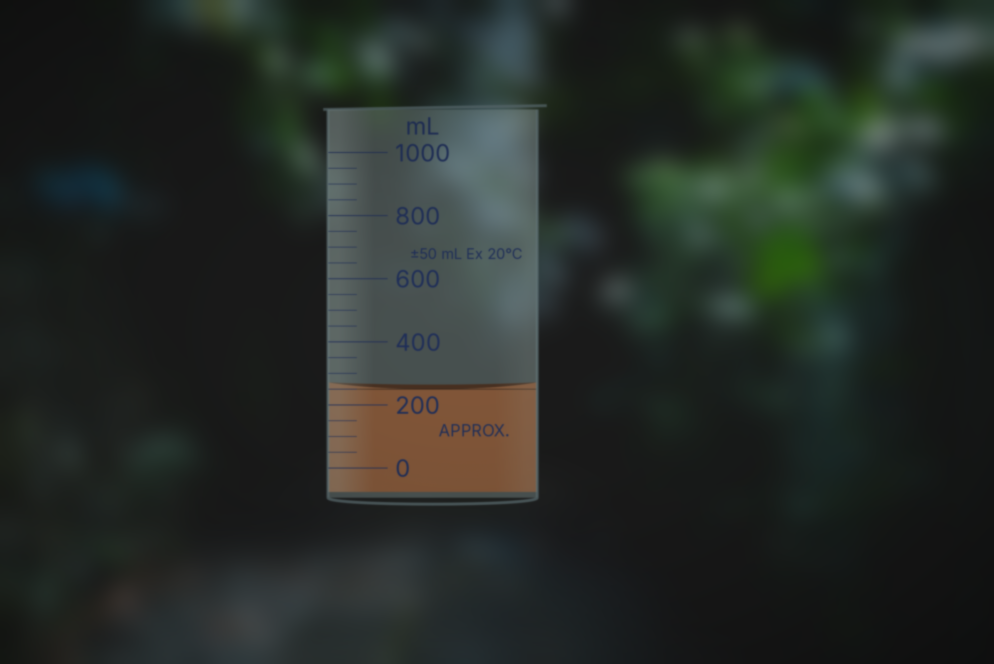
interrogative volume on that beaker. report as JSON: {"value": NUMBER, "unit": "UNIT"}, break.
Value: {"value": 250, "unit": "mL"}
